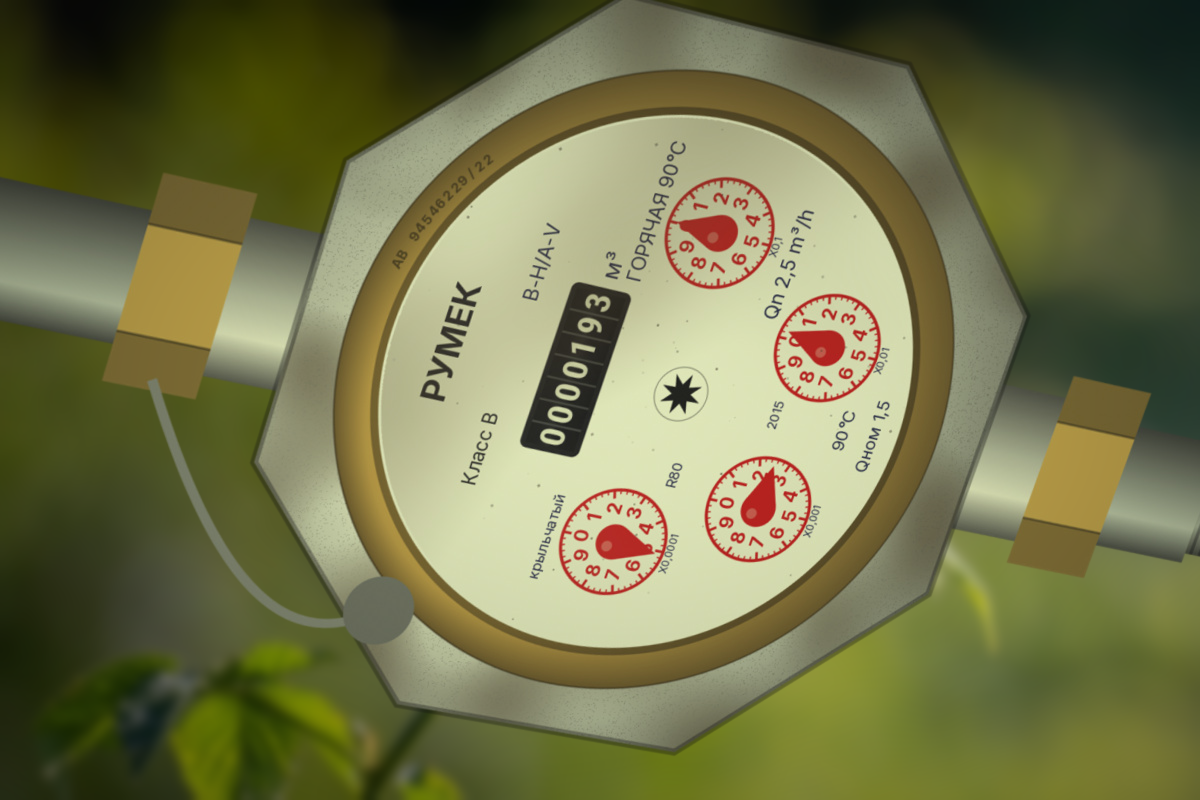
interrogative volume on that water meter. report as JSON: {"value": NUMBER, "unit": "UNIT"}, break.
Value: {"value": 193.0025, "unit": "m³"}
